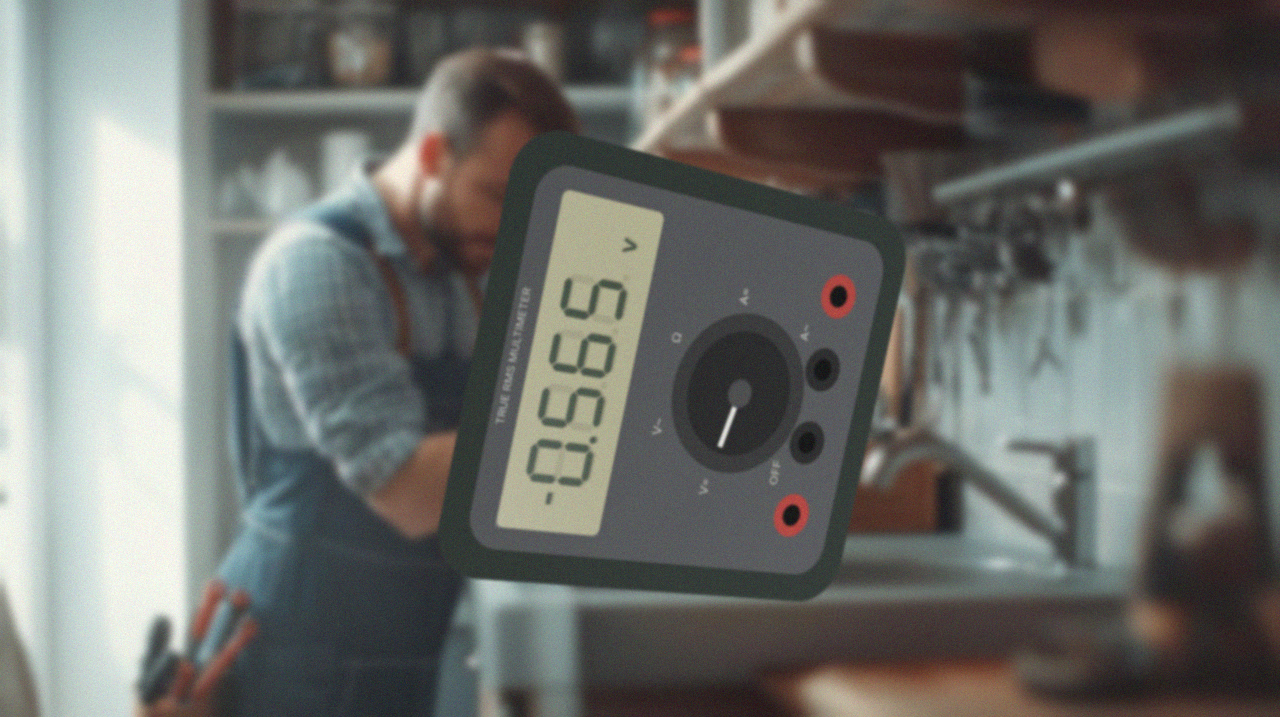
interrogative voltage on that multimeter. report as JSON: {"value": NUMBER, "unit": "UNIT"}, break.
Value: {"value": -0.565, "unit": "V"}
